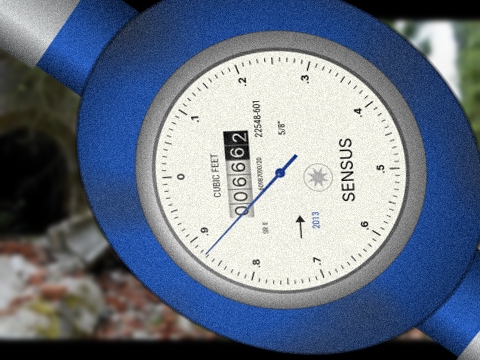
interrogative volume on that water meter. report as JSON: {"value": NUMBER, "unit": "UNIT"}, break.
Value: {"value": 6661.87, "unit": "ft³"}
